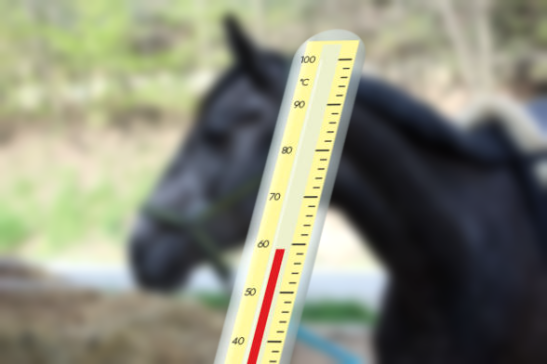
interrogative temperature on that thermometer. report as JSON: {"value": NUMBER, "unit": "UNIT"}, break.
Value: {"value": 59, "unit": "°C"}
